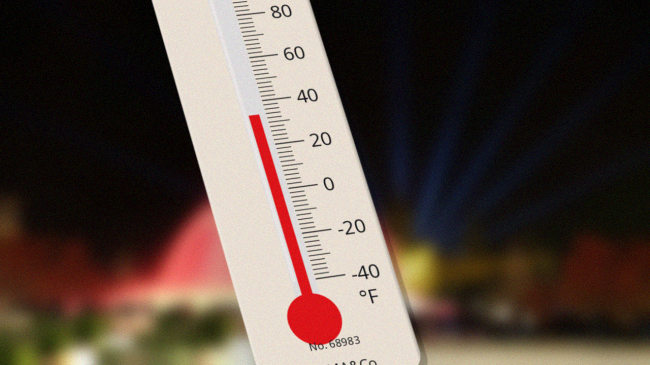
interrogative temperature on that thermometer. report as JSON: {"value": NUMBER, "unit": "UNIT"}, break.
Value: {"value": 34, "unit": "°F"}
